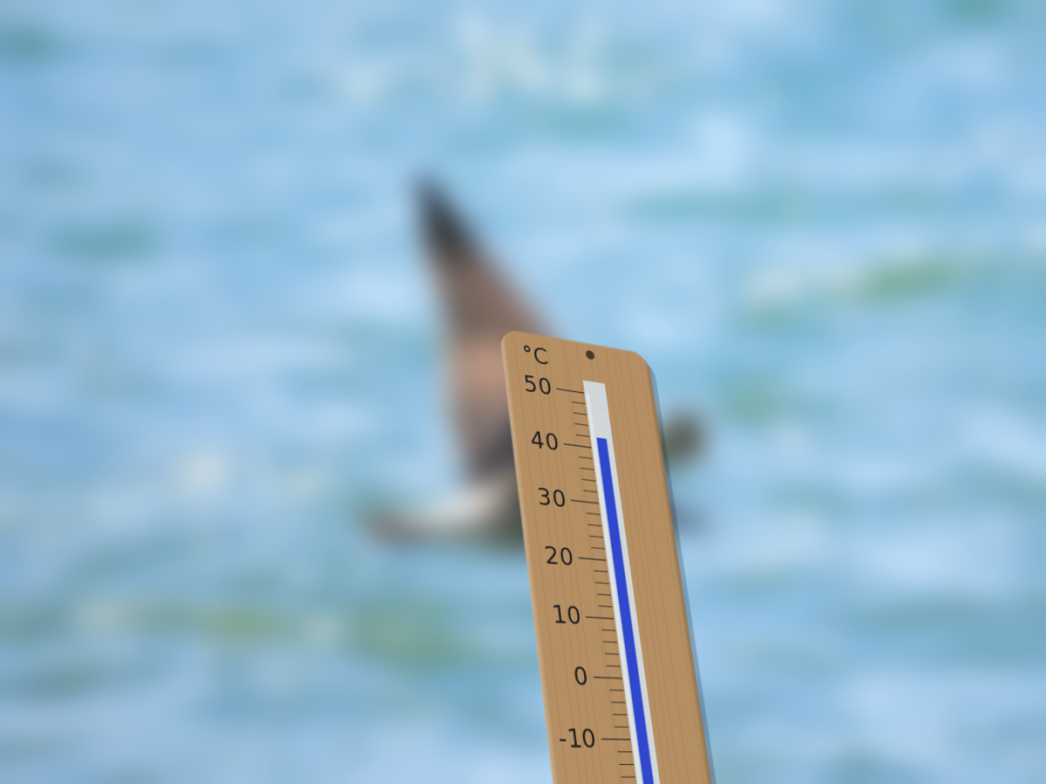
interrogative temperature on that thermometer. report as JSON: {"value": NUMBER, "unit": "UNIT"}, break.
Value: {"value": 42, "unit": "°C"}
